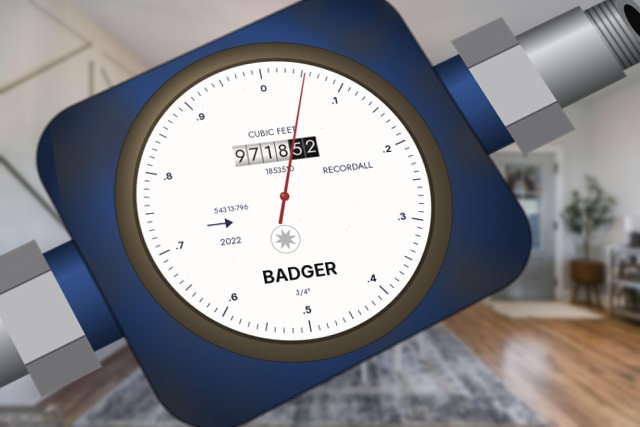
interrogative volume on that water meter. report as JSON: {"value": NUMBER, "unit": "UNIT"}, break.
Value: {"value": 971852.05, "unit": "ft³"}
